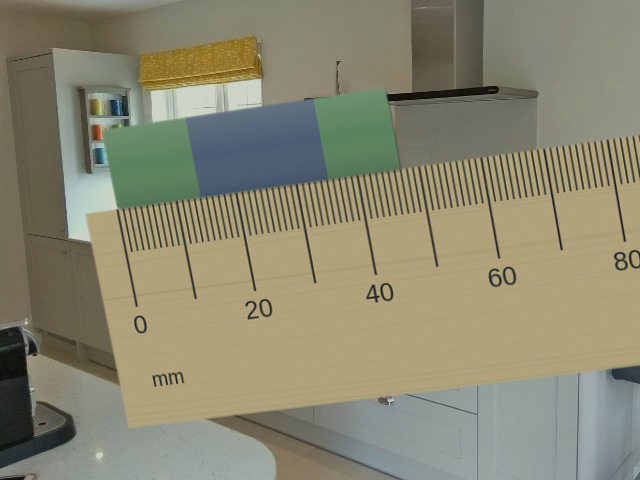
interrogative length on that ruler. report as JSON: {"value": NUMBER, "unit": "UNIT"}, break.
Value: {"value": 47, "unit": "mm"}
